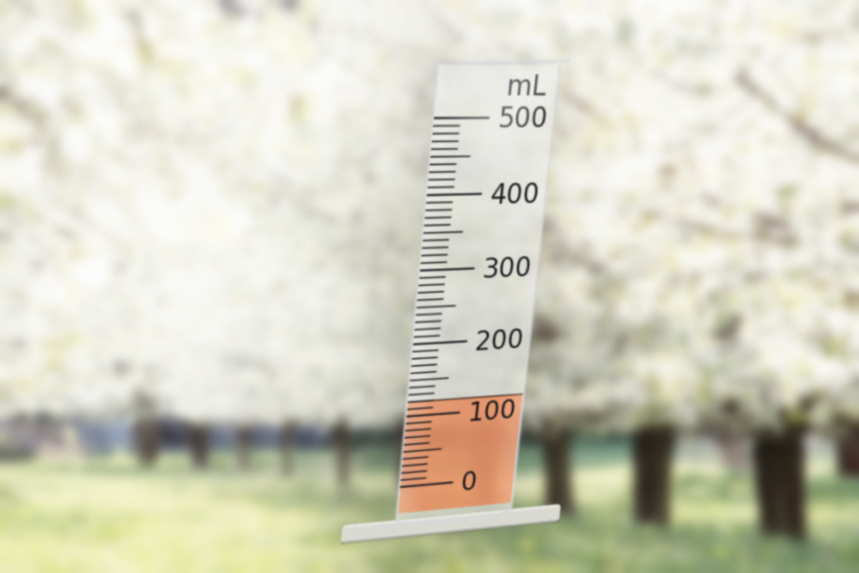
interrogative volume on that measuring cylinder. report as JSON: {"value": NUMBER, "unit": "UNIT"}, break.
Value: {"value": 120, "unit": "mL"}
